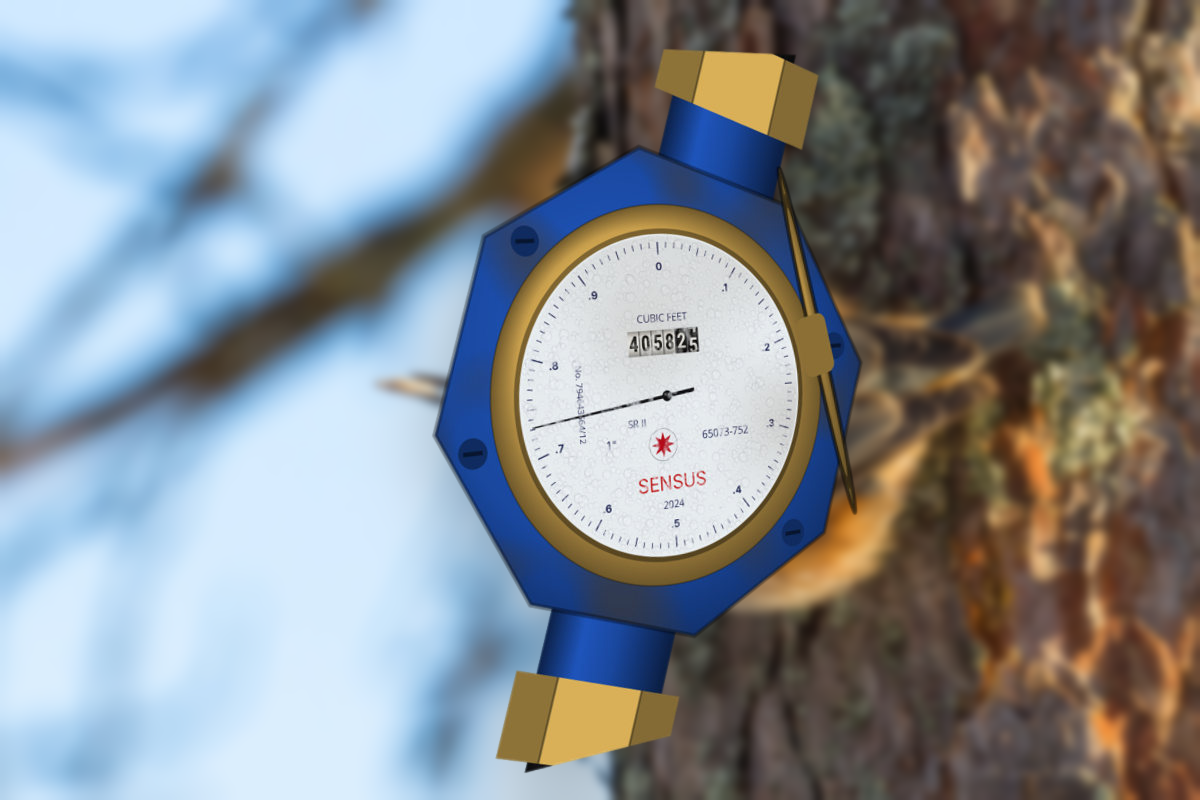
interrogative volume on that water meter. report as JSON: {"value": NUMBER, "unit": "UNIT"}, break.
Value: {"value": 405824.73, "unit": "ft³"}
